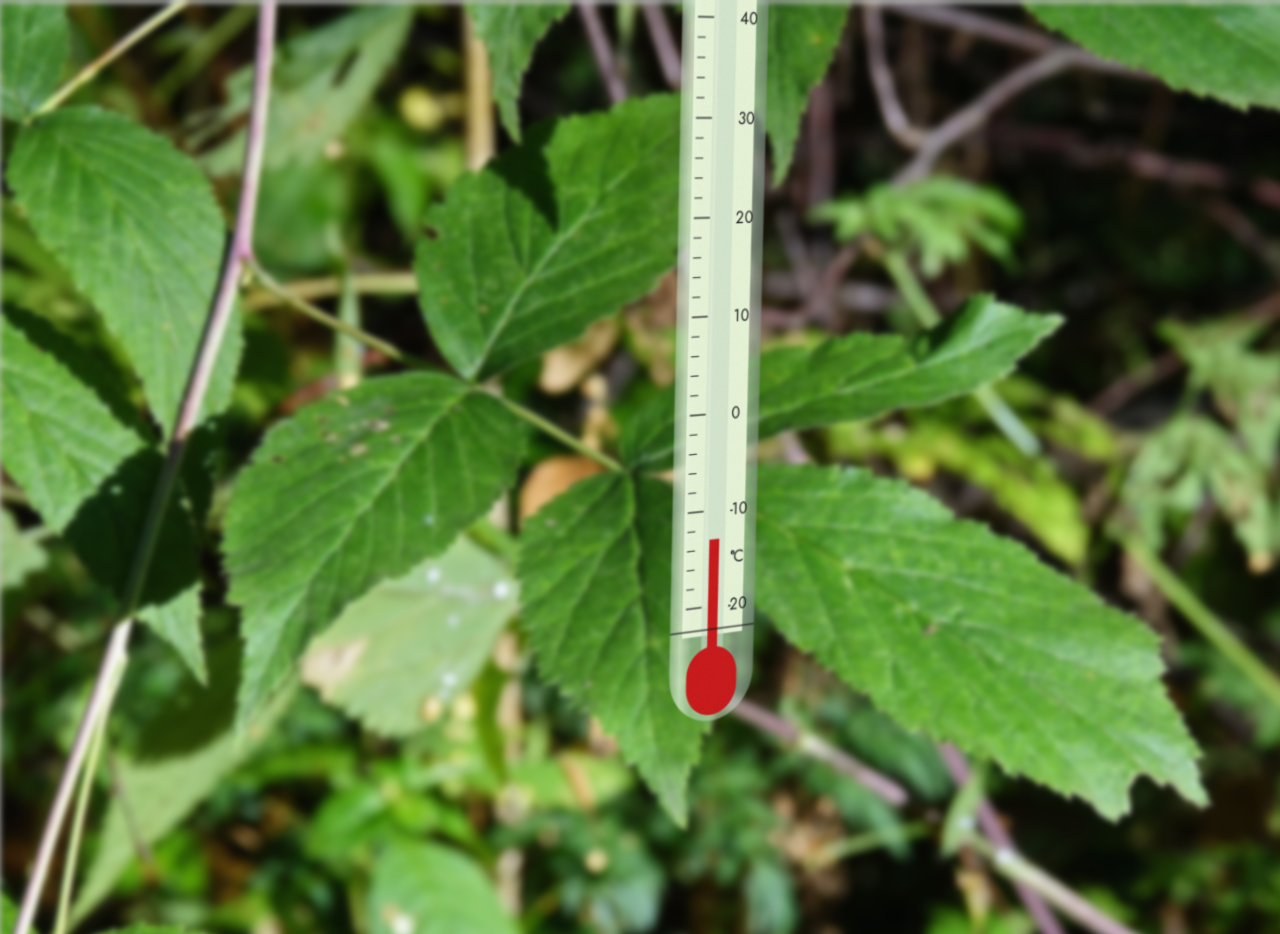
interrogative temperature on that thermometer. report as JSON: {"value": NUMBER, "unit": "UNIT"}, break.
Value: {"value": -13, "unit": "°C"}
